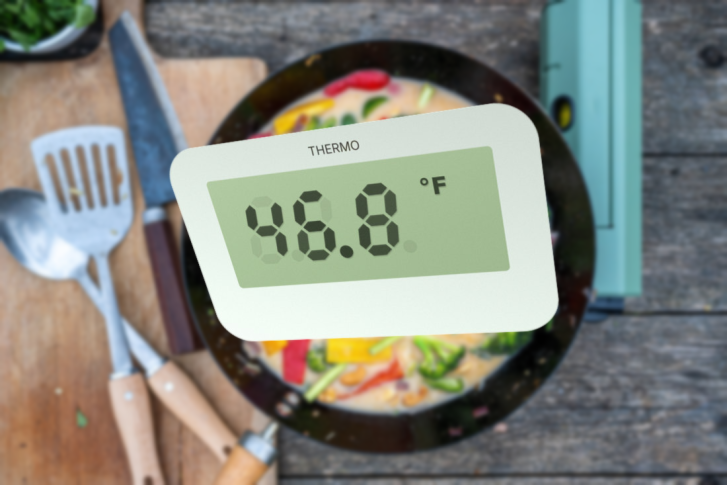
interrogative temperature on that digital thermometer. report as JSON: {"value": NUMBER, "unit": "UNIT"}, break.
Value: {"value": 46.8, "unit": "°F"}
